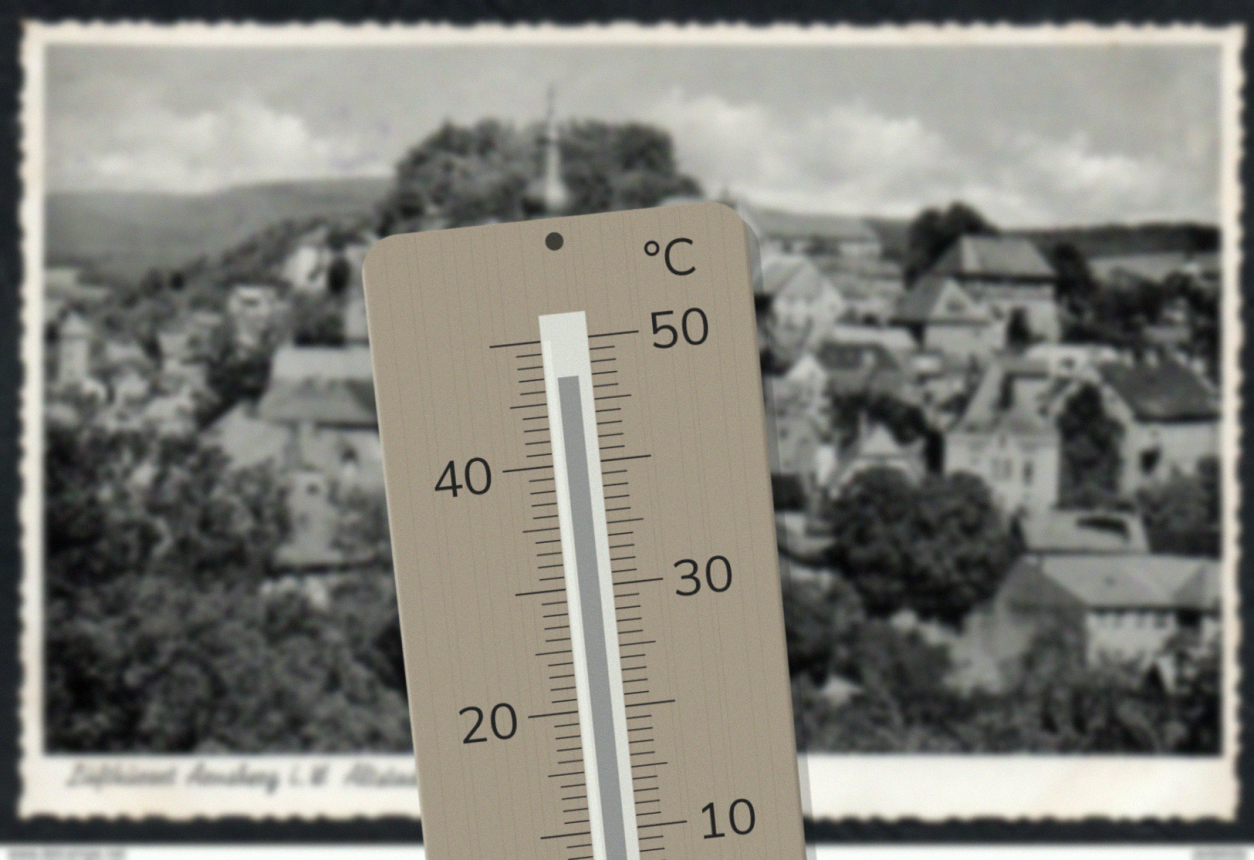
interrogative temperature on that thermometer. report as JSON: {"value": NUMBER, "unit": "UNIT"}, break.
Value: {"value": 47, "unit": "°C"}
